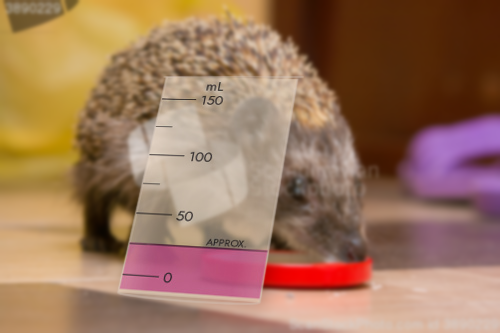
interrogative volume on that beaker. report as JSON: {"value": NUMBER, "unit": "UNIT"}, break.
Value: {"value": 25, "unit": "mL"}
